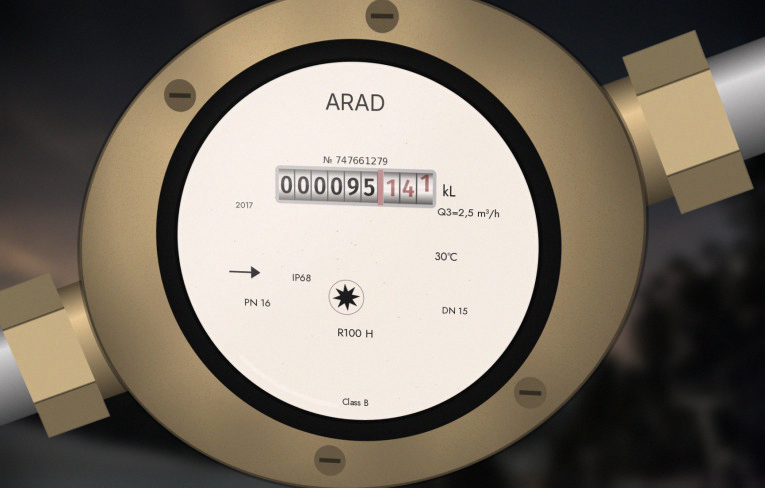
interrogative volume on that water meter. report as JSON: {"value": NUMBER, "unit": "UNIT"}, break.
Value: {"value": 95.141, "unit": "kL"}
